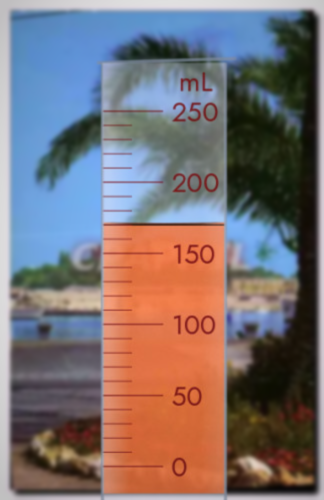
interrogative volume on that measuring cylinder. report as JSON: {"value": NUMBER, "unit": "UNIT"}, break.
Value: {"value": 170, "unit": "mL"}
